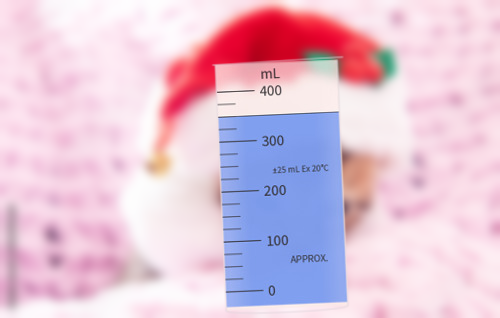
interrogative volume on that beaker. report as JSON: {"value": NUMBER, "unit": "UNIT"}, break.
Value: {"value": 350, "unit": "mL"}
